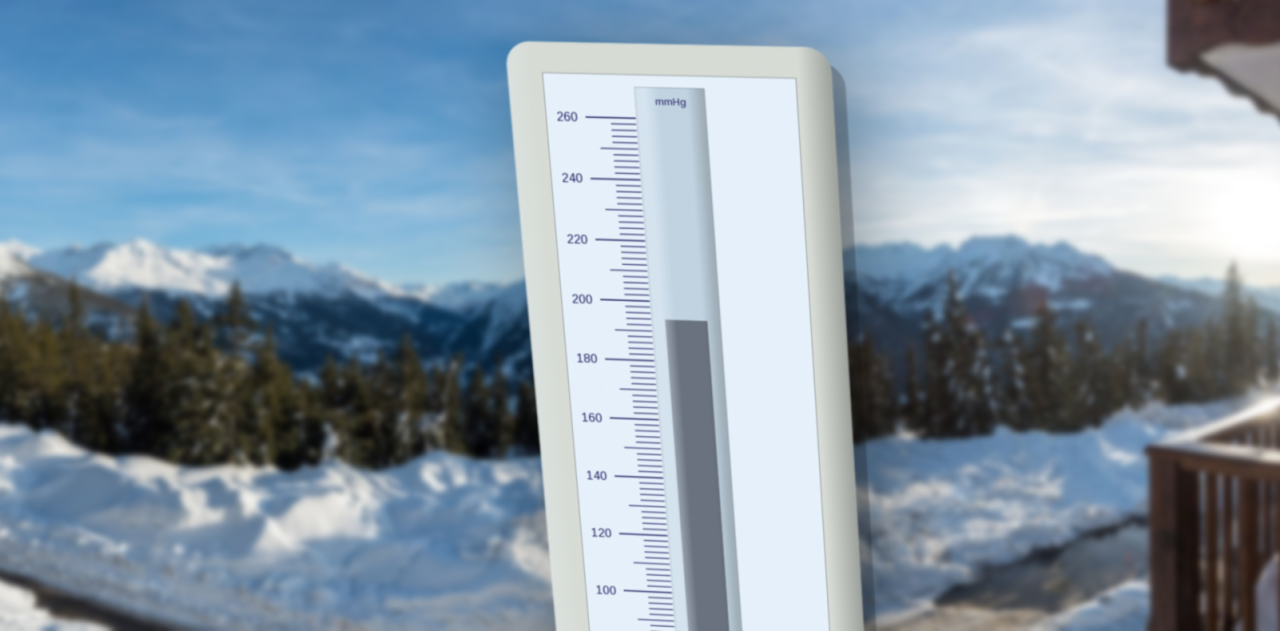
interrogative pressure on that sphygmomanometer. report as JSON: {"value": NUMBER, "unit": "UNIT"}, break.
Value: {"value": 194, "unit": "mmHg"}
